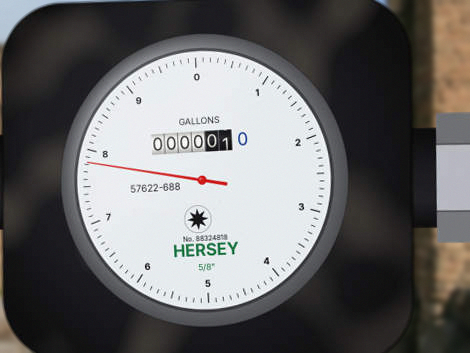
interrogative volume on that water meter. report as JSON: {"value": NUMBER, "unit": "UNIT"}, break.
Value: {"value": 7.8, "unit": "gal"}
